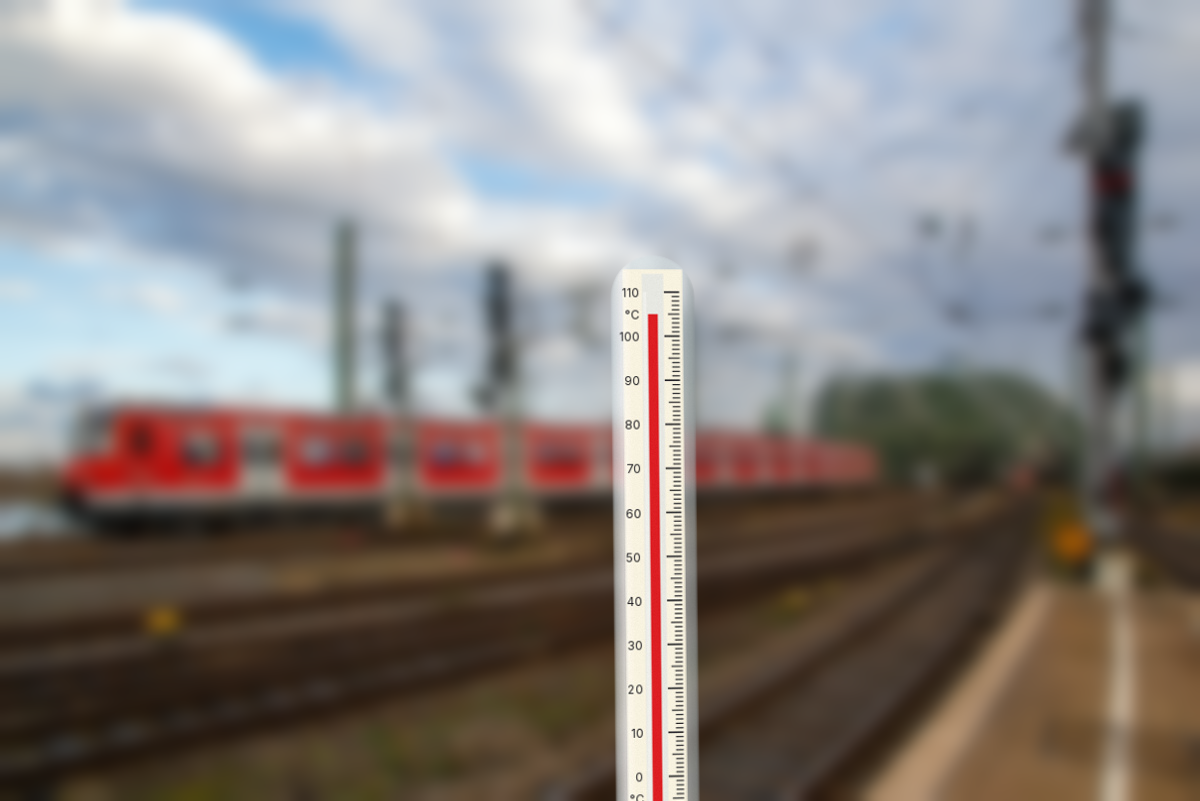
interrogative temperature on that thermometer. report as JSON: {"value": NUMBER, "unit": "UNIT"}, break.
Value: {"value": 105, "unit": "°C"}
